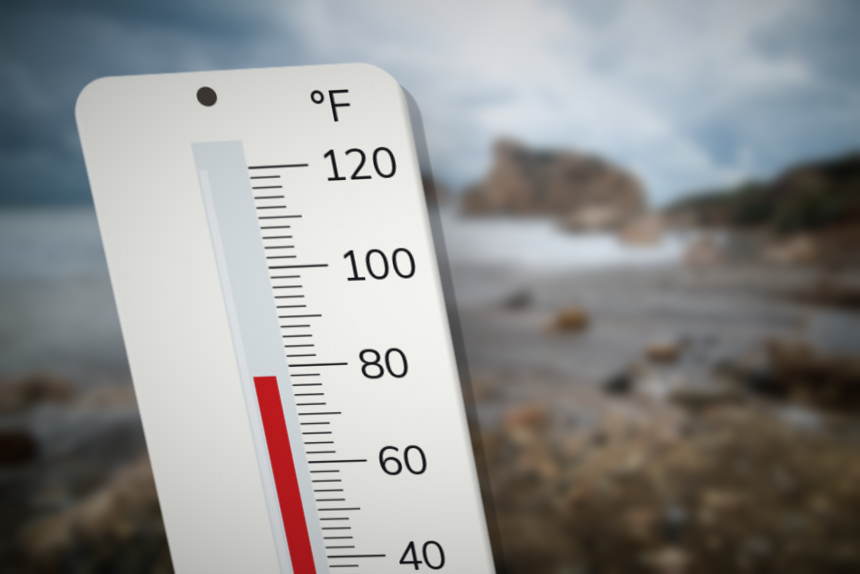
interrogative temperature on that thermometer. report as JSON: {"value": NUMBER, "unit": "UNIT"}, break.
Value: {"value": 78, "unit": "°F"}
